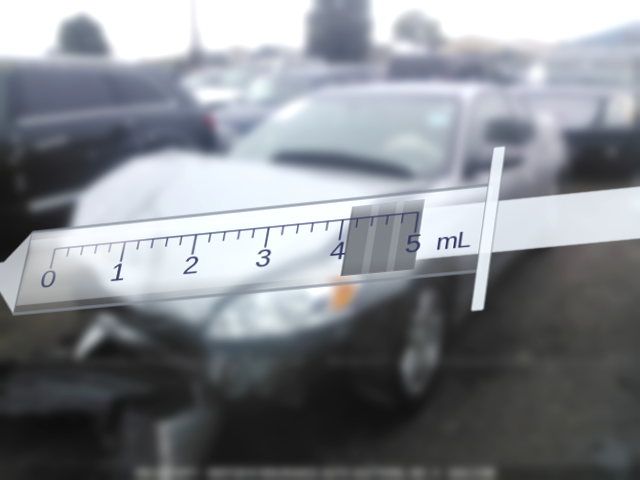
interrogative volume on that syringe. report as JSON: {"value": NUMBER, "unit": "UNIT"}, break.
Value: {"value": 4.1, "unit": "mL"}
